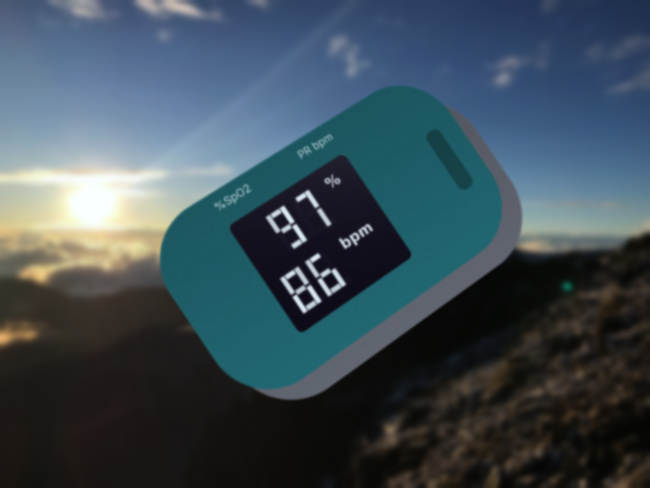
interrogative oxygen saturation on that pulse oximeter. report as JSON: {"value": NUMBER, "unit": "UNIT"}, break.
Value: {"value": 97, "unit": "%"}
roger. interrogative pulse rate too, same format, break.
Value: {"value": 86, "unit": "bpm"}
